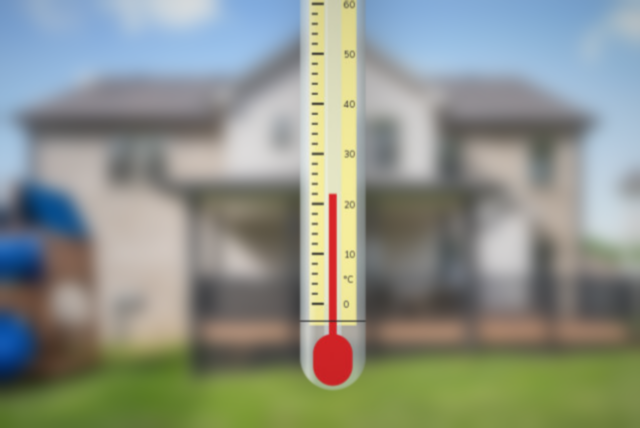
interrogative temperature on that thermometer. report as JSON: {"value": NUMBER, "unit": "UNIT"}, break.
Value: {"value": 22, "unit": "°C"}
